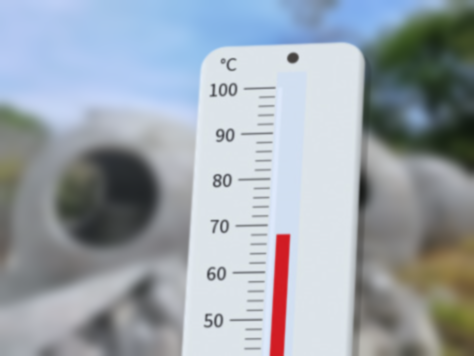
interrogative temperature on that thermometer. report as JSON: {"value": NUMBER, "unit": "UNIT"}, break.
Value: {"value": 68, "unit": "°C"}
